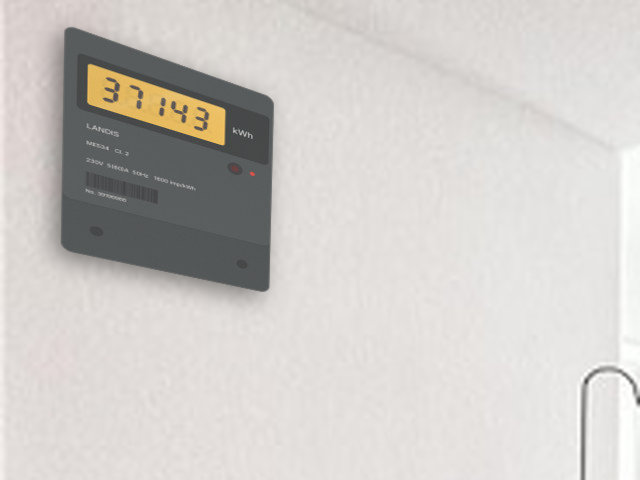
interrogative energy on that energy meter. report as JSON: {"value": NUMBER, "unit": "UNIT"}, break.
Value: {"value": 37143, "unit": "kWh"}
